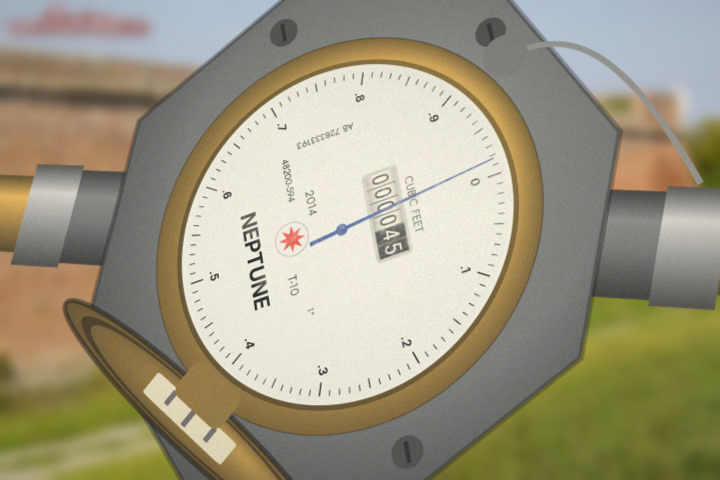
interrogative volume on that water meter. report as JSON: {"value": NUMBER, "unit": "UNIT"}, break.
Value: {"value": 44.98, "unit": "ft³"}
